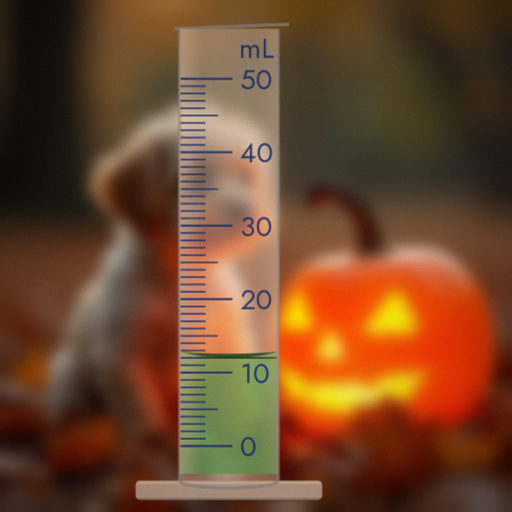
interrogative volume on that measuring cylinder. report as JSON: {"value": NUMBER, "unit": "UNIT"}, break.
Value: {"value": 12, "unit": "mL"}
